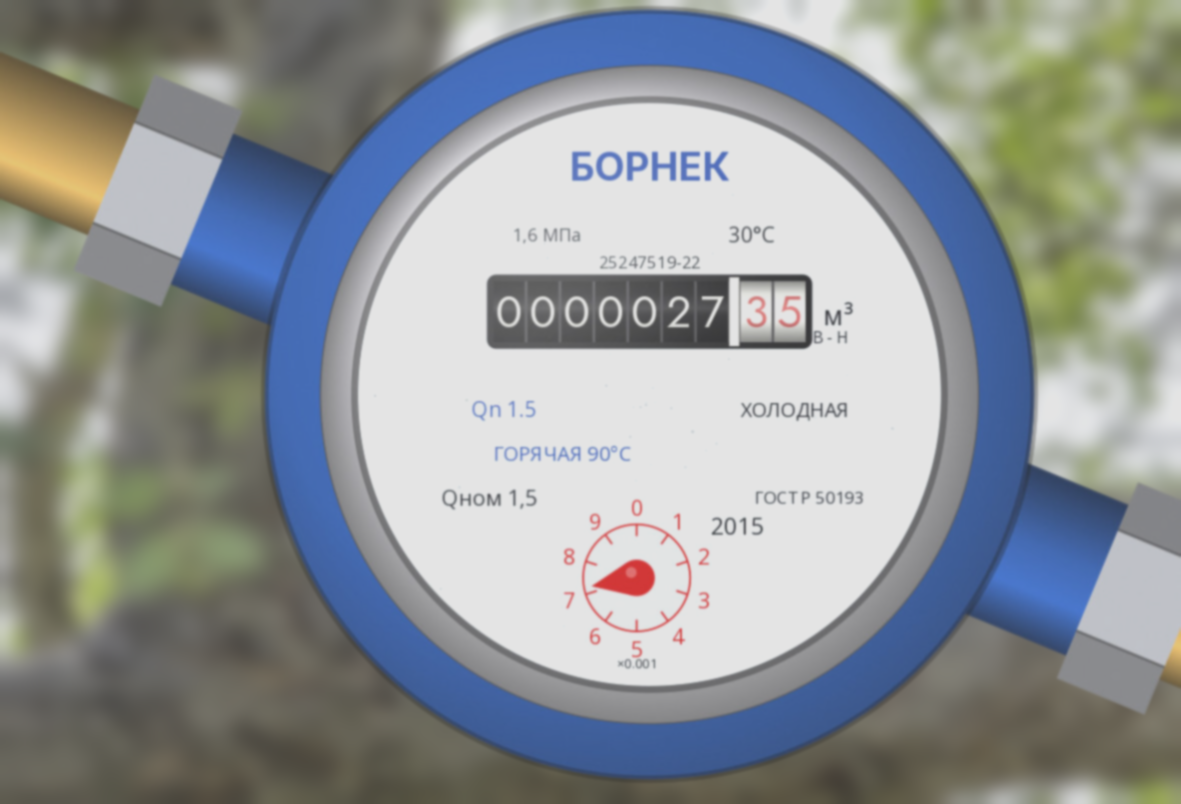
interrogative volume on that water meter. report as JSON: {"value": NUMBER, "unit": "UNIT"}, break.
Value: {"value": 27.357, "unit": "m³"}
